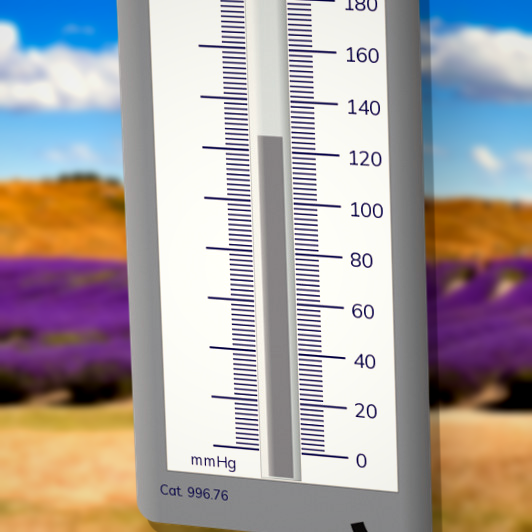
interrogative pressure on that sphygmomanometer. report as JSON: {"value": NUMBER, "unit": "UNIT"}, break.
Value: {"value": 126, "unit": "mmHg"}
